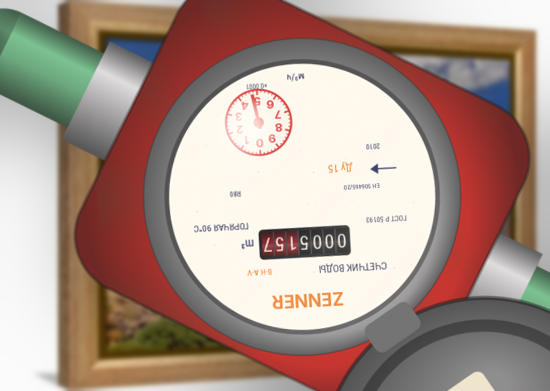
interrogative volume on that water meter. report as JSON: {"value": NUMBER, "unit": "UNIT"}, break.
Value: {"value": 5.1574, "unit": "m³"}
